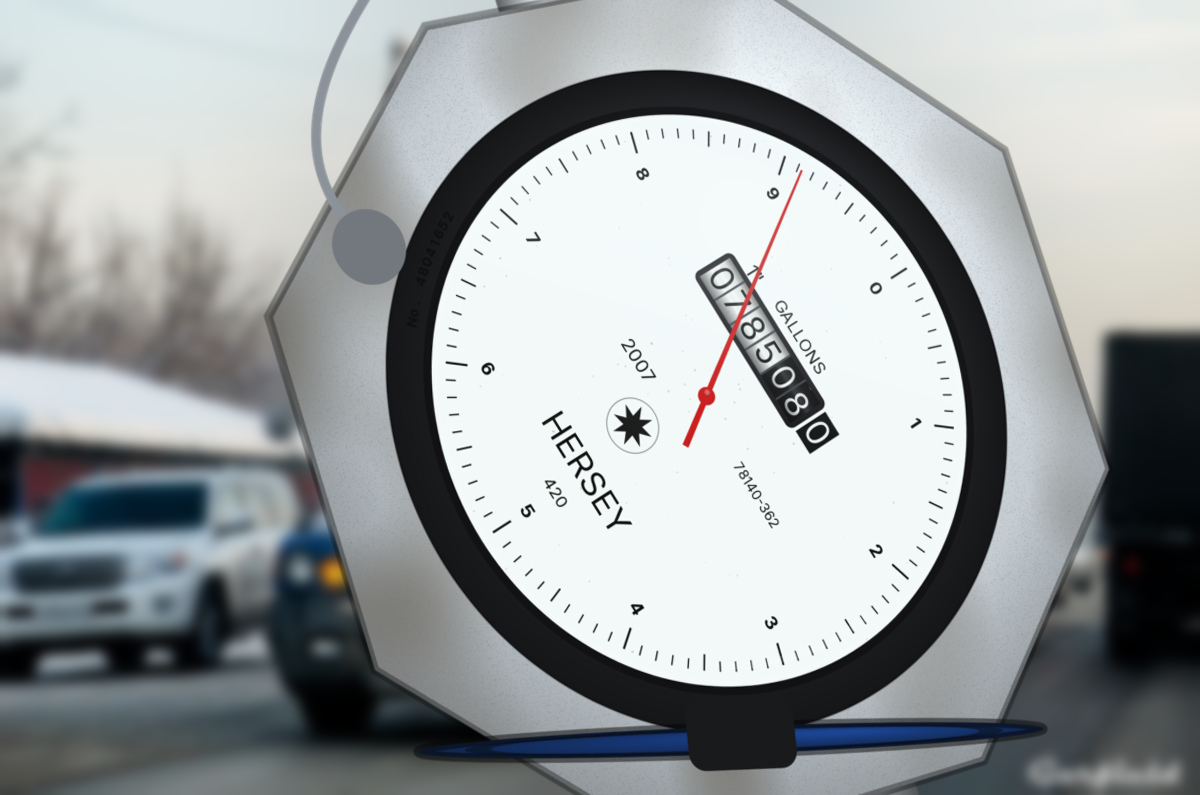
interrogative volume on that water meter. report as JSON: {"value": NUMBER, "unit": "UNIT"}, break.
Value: {"value": 785079.1, "unit": "gal"}
